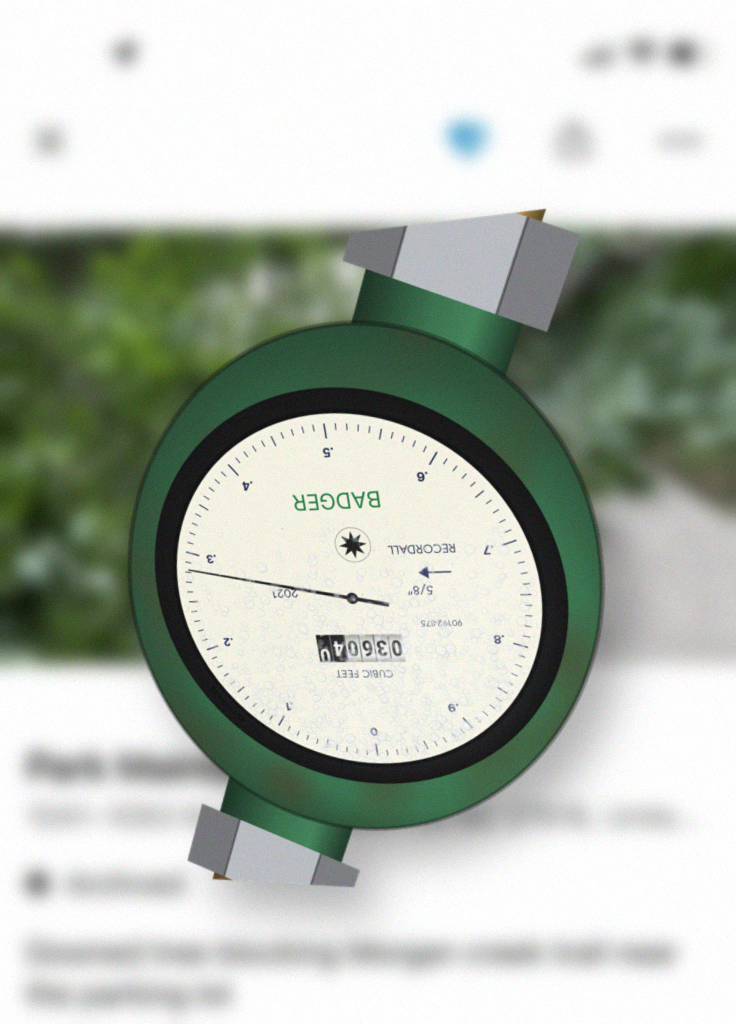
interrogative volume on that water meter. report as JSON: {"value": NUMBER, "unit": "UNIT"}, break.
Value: {"value": 36040.28, "unit": "ft³"}
